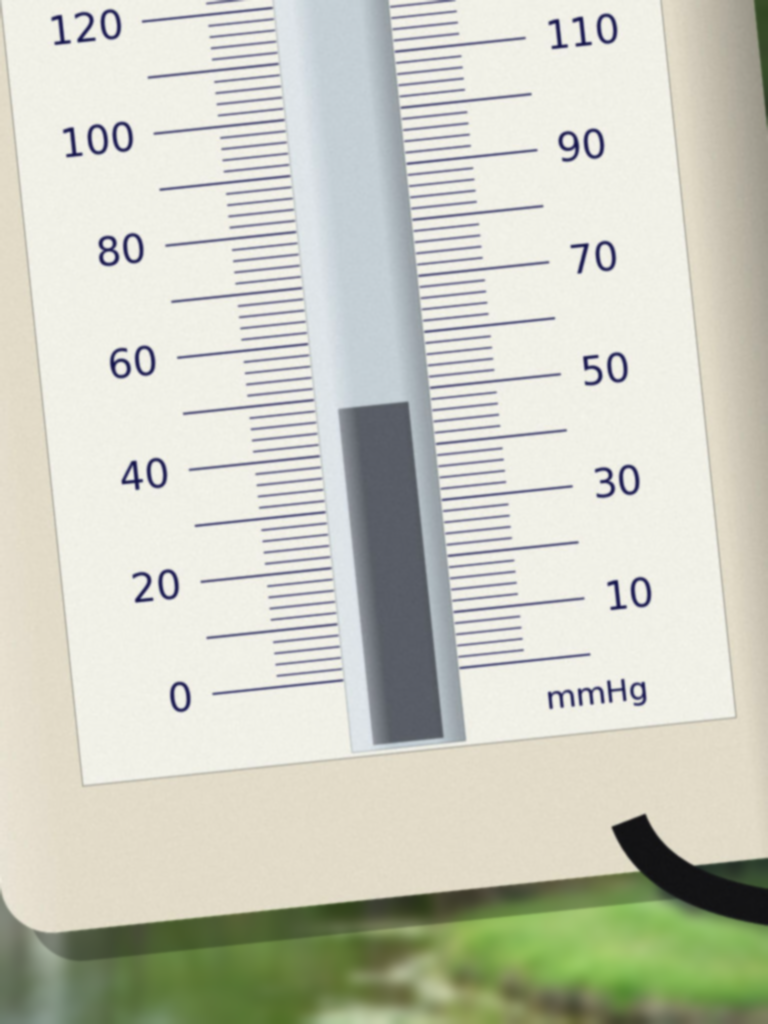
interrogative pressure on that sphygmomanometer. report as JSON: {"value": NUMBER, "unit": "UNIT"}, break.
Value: {"value": 48, "unit": "mmHg"}
